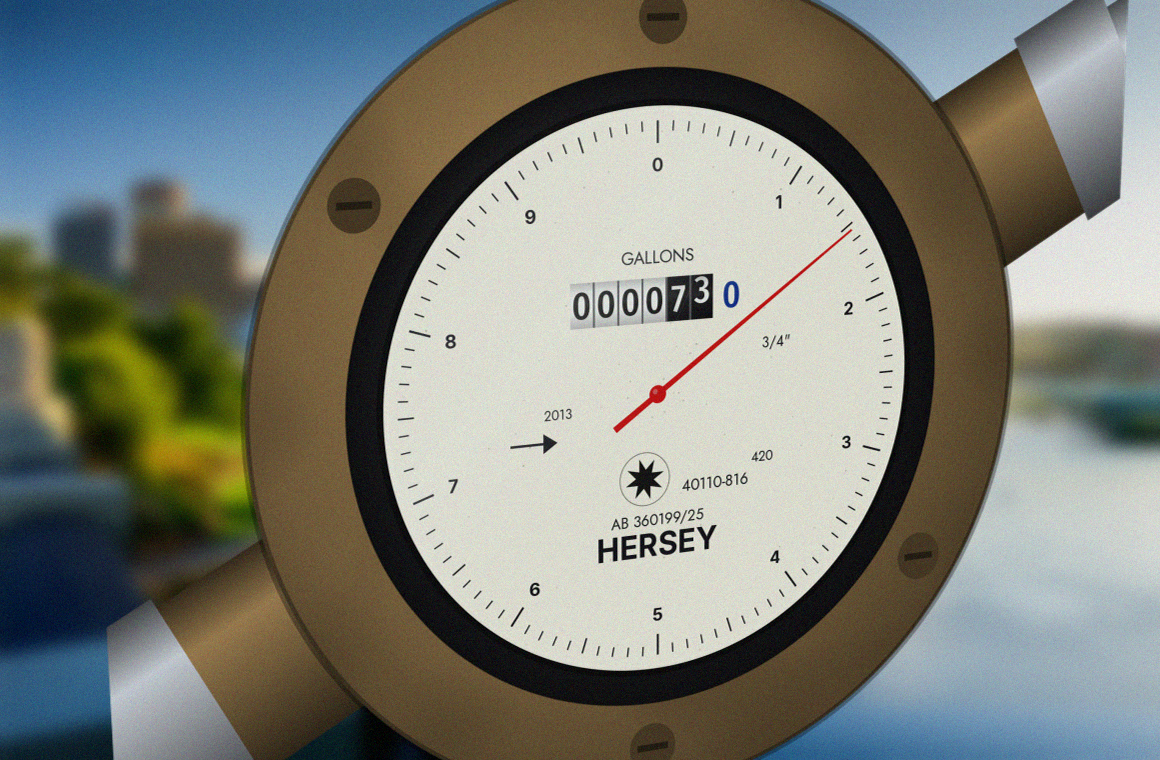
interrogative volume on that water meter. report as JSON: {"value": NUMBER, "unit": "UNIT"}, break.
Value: {"value": 731.5, "unit": "gal"}
